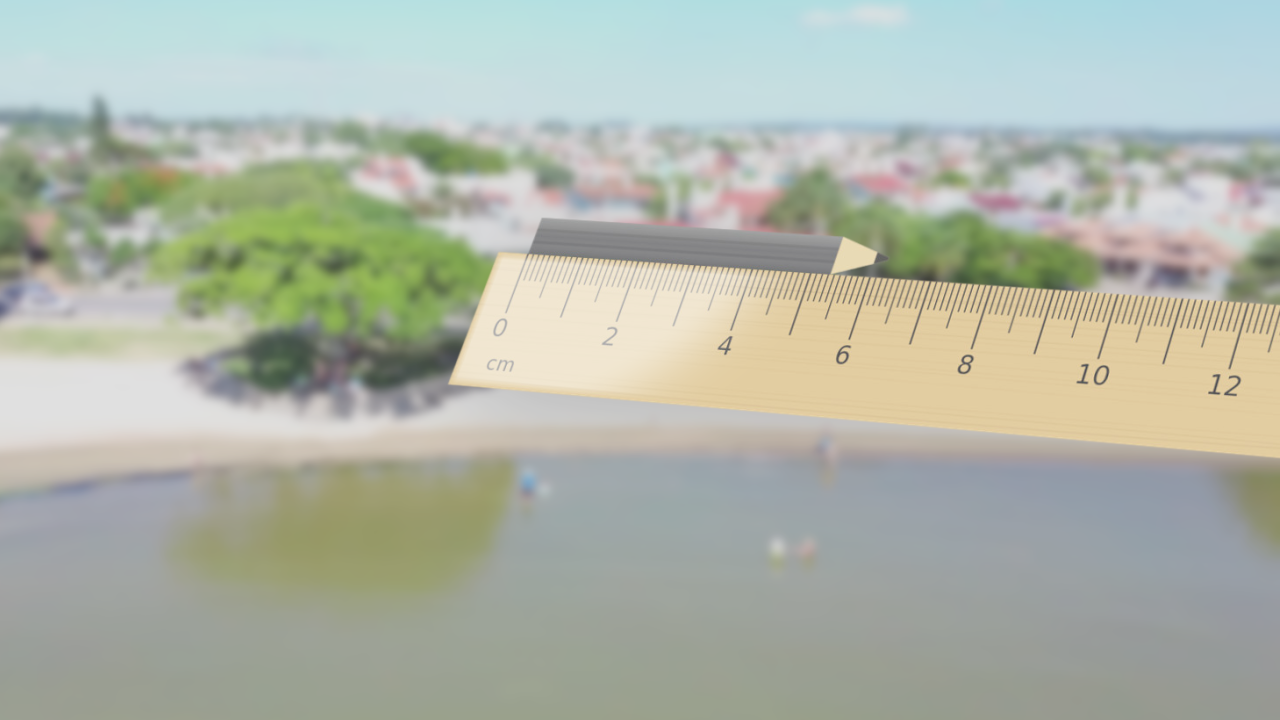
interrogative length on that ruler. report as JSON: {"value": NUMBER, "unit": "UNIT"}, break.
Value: {"value": 6.2, "unit": "cm"}
